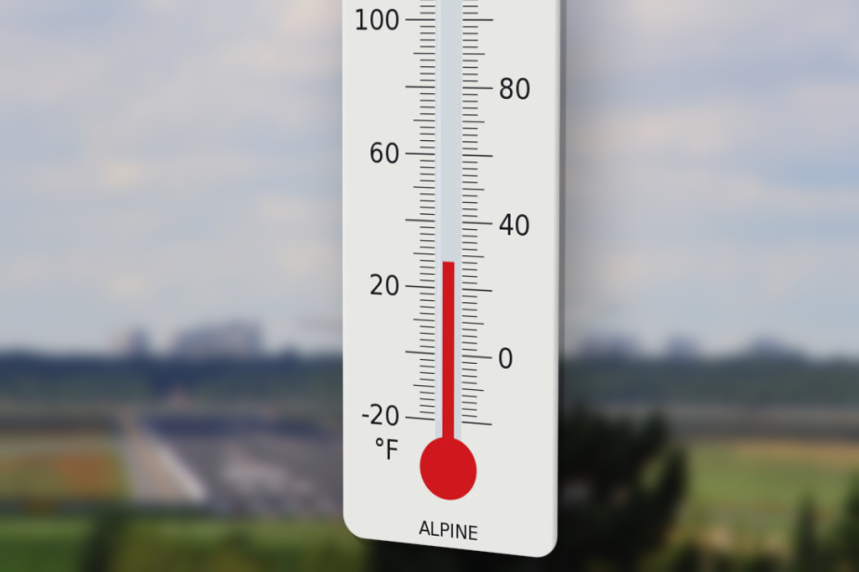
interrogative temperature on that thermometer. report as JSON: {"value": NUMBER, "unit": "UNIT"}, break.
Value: {"value": 28, "unit": "°F"}
